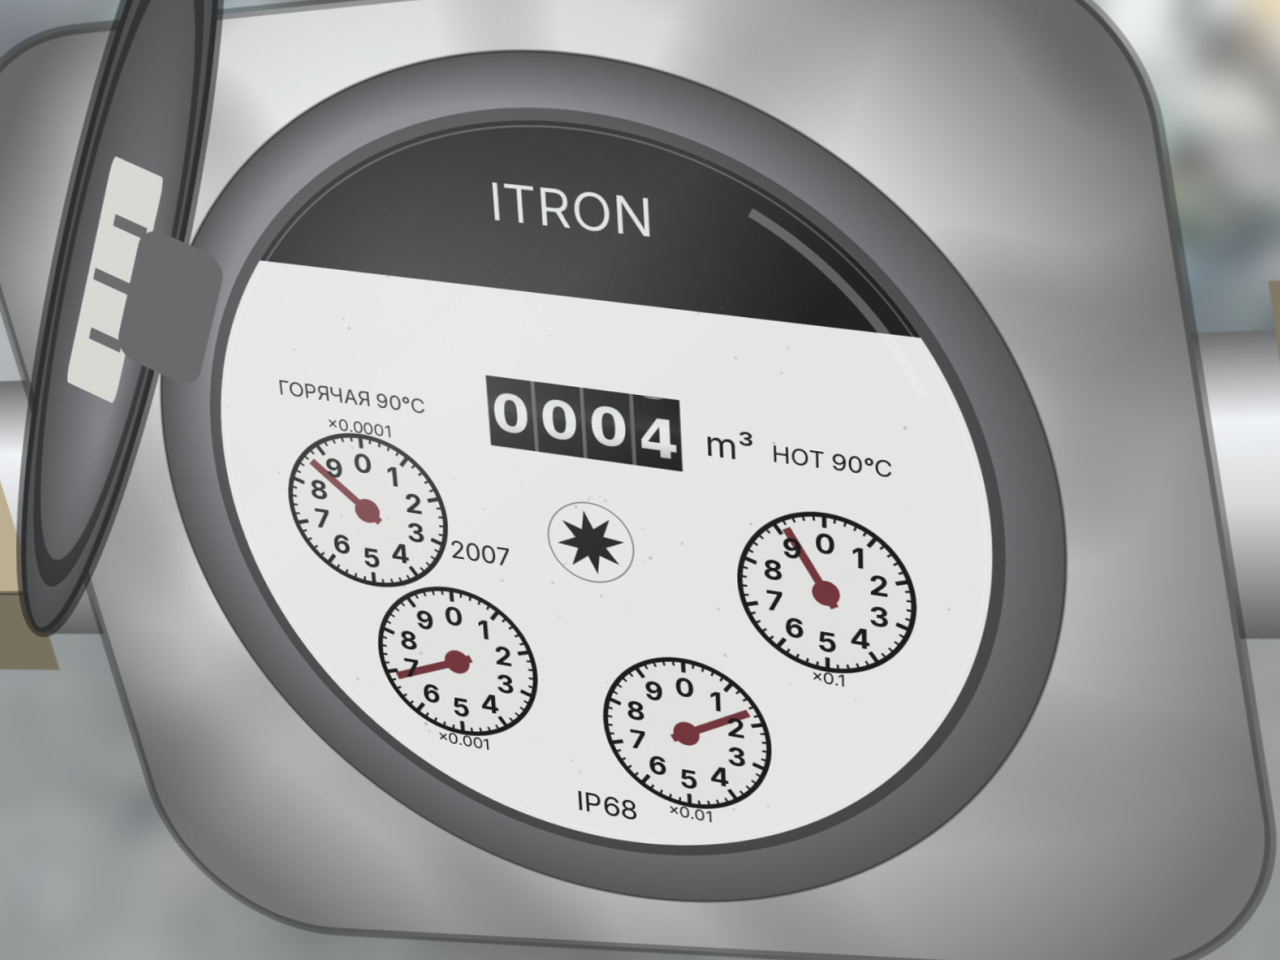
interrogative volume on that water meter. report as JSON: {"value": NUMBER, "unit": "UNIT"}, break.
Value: {"value": 3.9168, "unit": "m³"}
